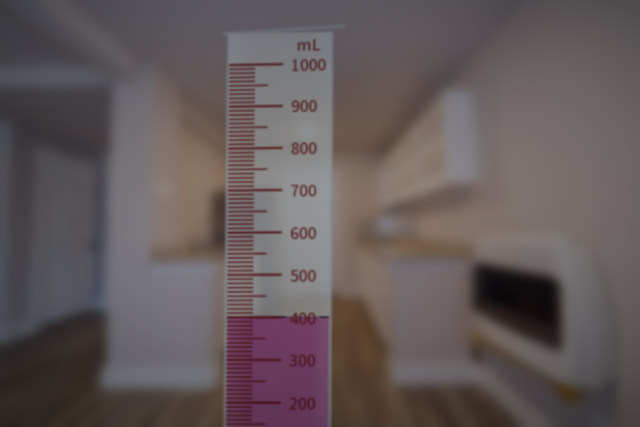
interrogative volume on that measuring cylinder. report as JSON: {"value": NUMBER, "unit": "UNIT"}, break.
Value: {"value": 400, "unit": "mL"}
